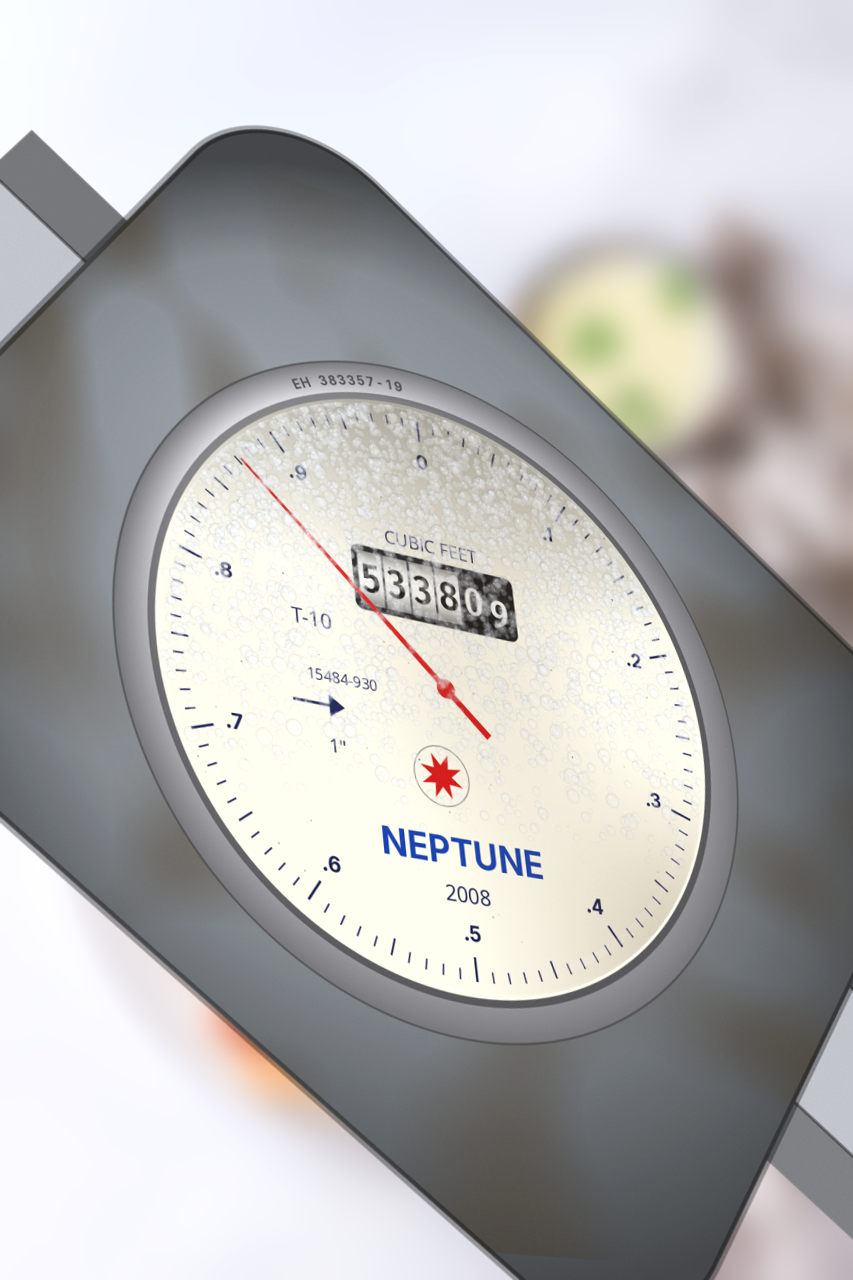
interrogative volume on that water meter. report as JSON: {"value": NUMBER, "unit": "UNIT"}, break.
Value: {"value": 533808.87, "unit": "ft³"}
